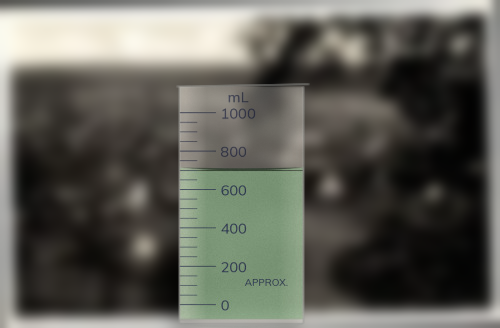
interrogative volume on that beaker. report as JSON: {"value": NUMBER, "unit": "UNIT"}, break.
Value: {"value": 700, "unit": "mL"}
